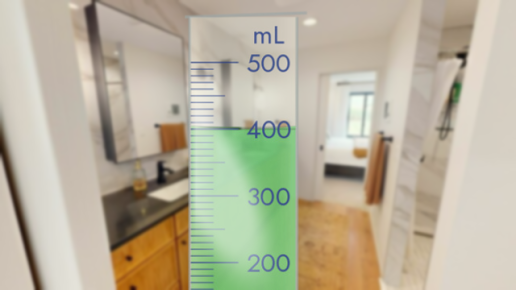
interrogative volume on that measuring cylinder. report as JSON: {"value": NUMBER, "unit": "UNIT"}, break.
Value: {"value": 400, "unit": "mL"}
